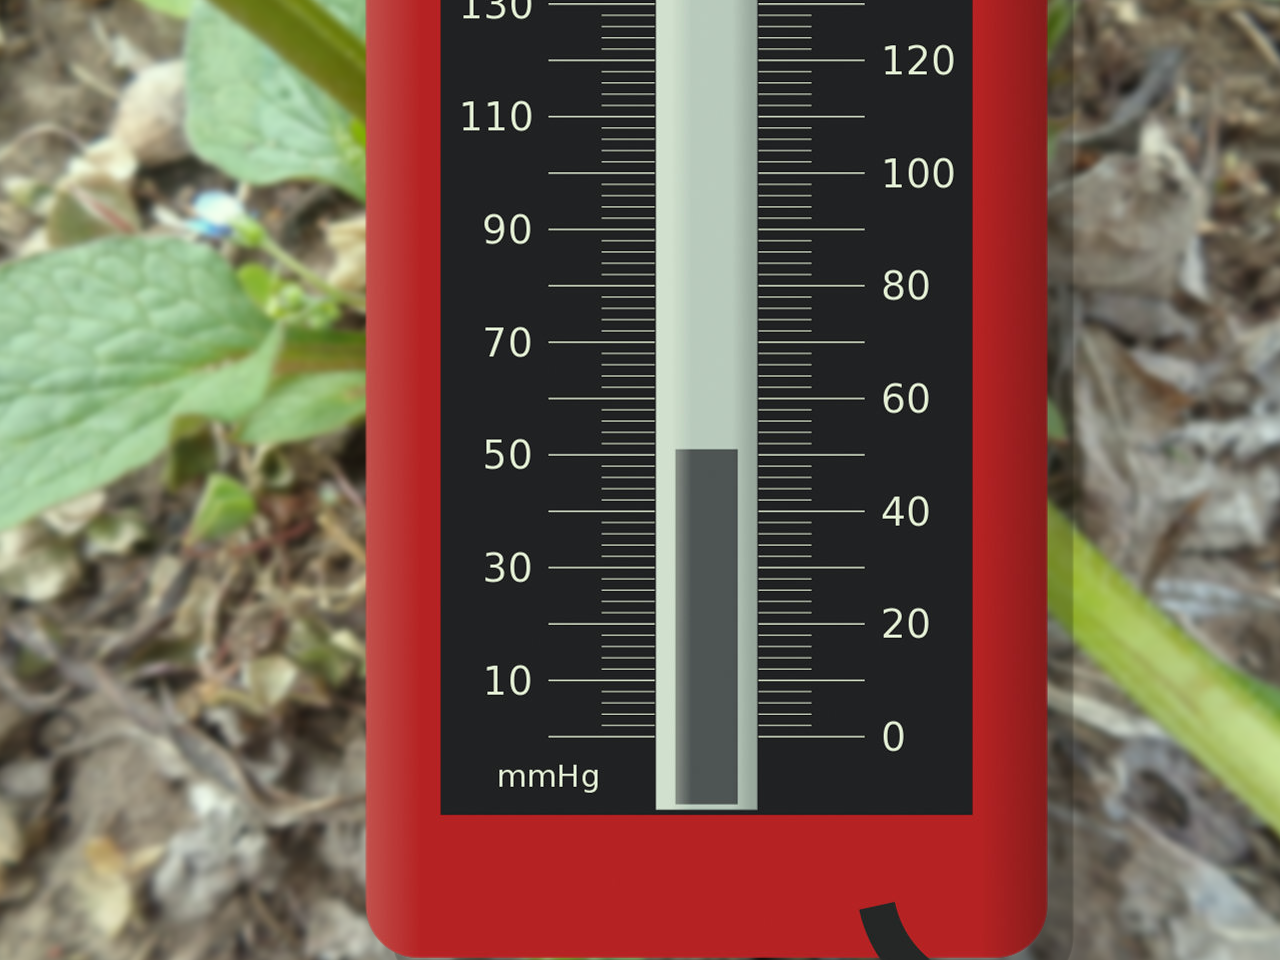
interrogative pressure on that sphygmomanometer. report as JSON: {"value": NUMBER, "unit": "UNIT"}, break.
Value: {"value": 51, "unit": "mmHg"}
